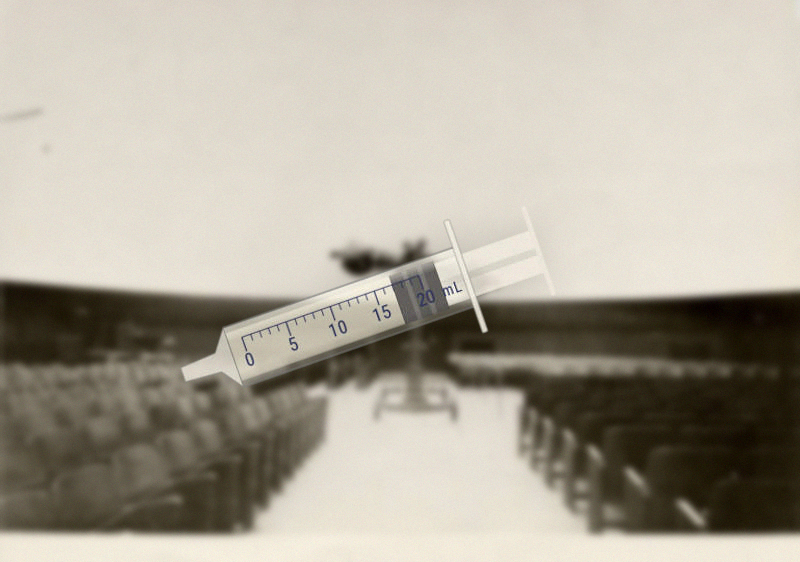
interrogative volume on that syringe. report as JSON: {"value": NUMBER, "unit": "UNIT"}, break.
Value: {"value": 17, "unit": "mL"}
